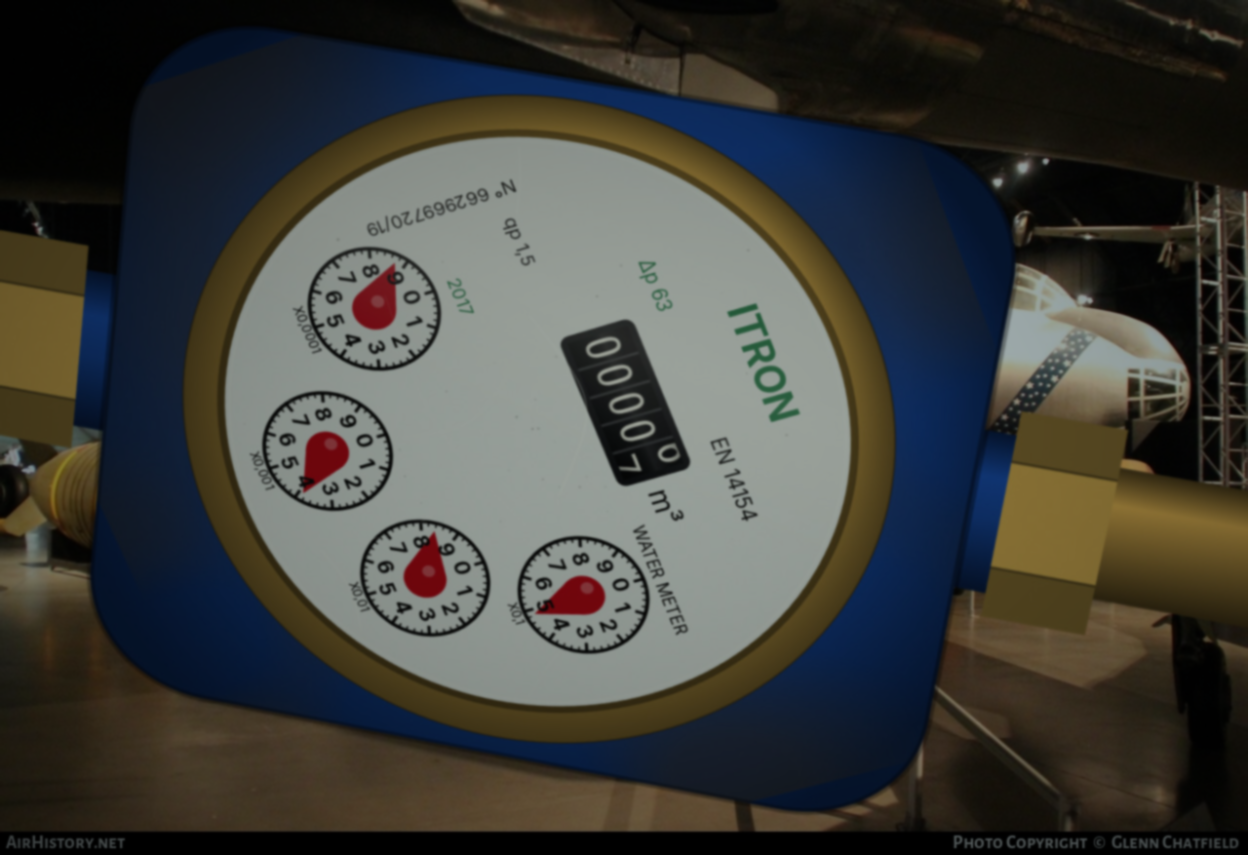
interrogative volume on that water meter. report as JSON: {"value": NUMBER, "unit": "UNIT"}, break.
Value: {"value": 6.4838, "unit": "m³"}
